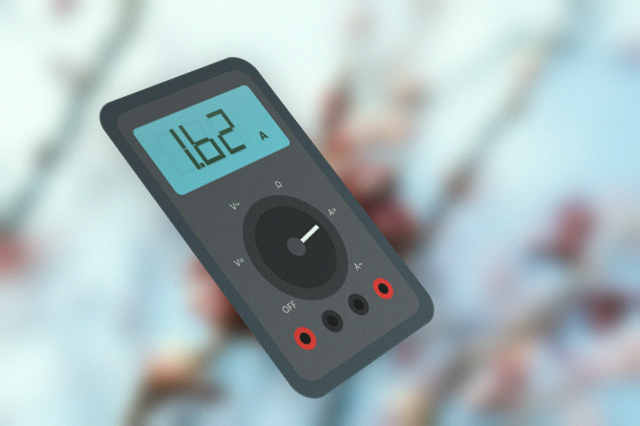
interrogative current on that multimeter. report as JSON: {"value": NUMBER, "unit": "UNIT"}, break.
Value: {"value": 1.62, "unit": "A"}
